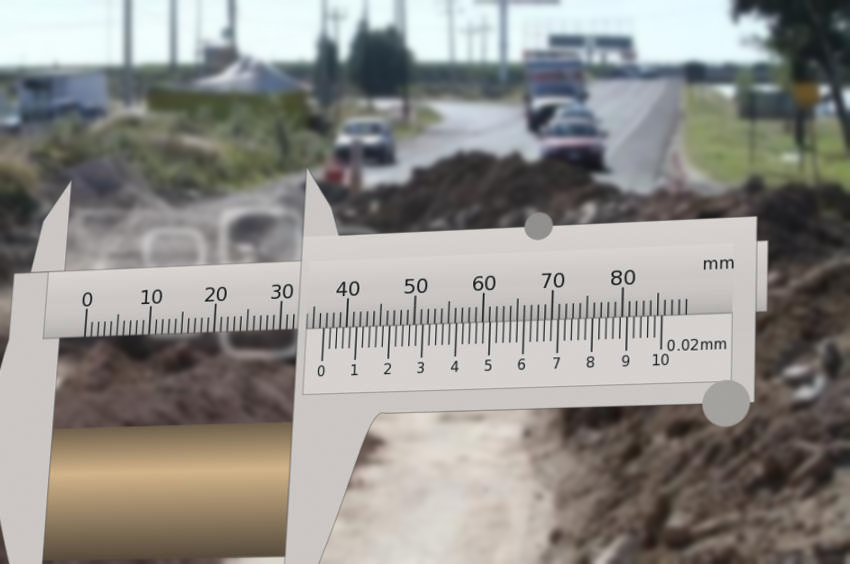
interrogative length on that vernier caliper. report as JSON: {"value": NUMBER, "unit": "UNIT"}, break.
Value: {"value": 36.6, "unit": "mm"}
